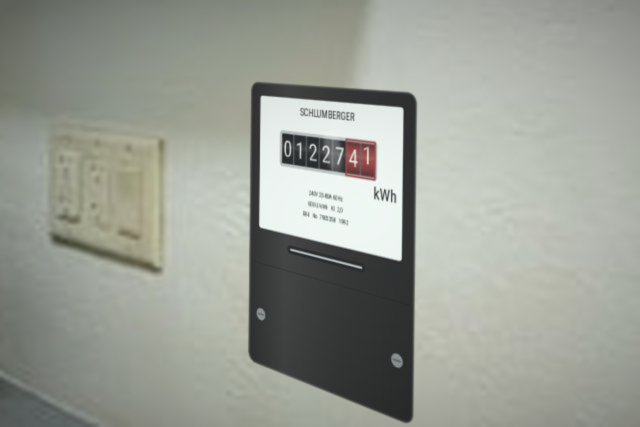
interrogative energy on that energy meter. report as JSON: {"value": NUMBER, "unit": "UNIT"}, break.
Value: {"value": 1227.41, "unit": "kWh"}
